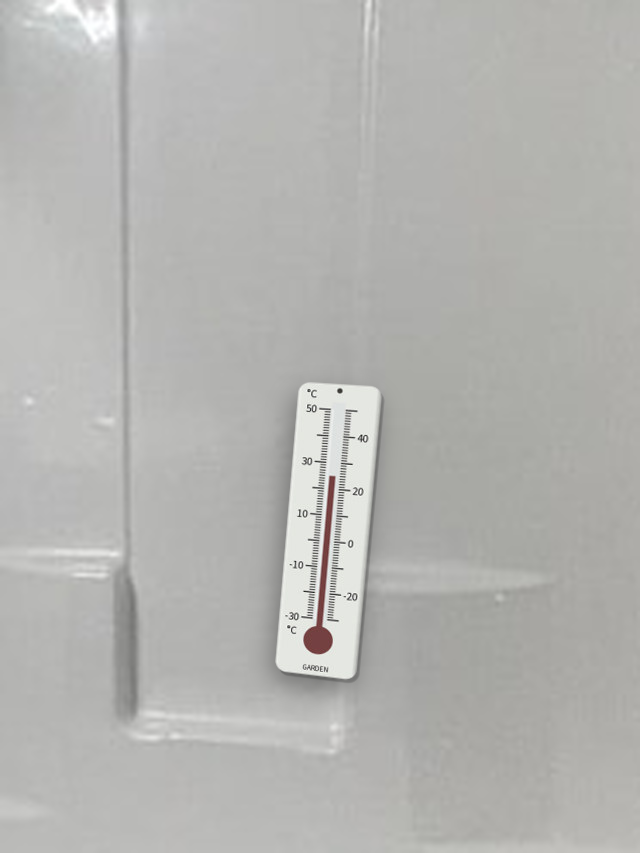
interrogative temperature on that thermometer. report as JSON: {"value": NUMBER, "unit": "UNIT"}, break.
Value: {"value": 25, "unit": "°C"}
